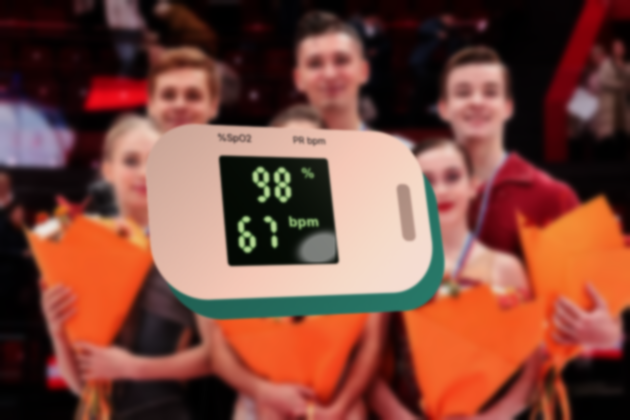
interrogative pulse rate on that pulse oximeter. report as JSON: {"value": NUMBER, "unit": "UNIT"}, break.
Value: {"value": 67, "unit": "bpm"}
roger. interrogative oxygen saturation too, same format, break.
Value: {"value": 98, "unit": "%"}
